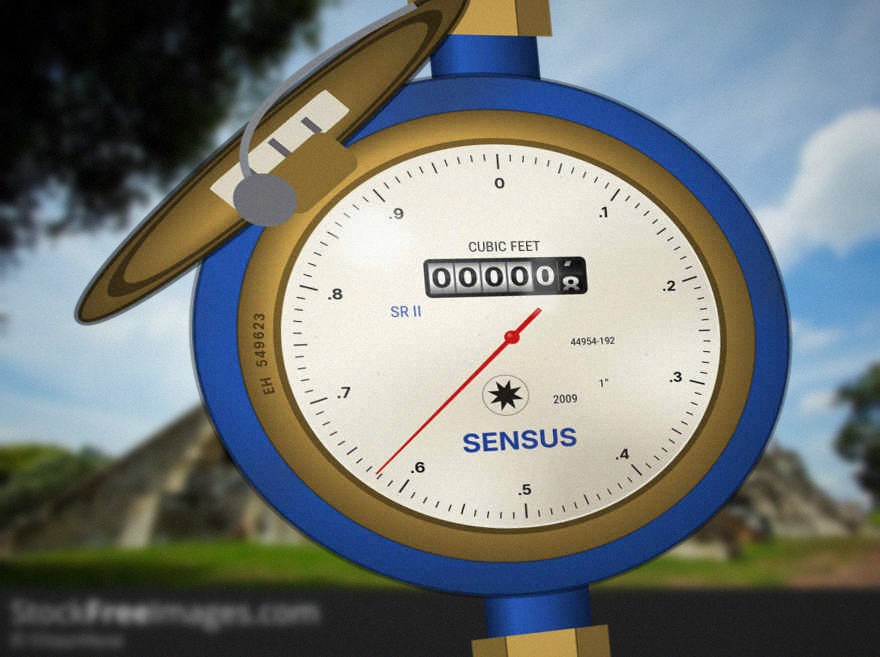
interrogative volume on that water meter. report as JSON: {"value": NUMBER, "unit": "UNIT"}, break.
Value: {"value": 7.62, "unit": "ft³"}
